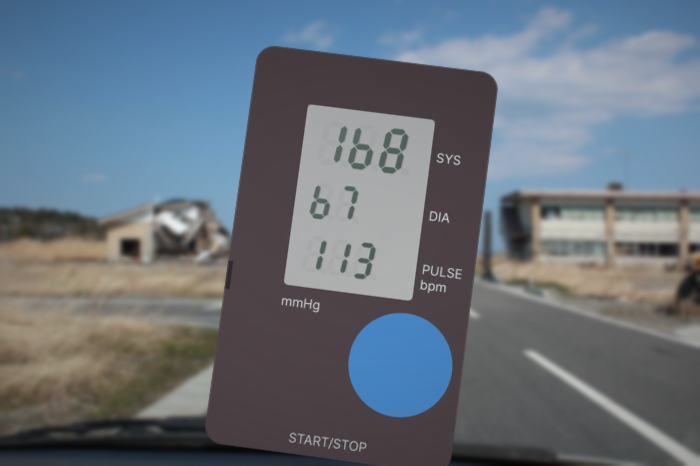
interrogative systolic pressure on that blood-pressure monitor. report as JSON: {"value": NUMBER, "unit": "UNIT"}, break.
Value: {"value": 168, "unit": "mmHg"}
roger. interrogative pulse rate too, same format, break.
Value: {"value": 113, "unit": "bpm"}
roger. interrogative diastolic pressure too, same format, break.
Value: {"value": 67, "unit": "mmHg"}
